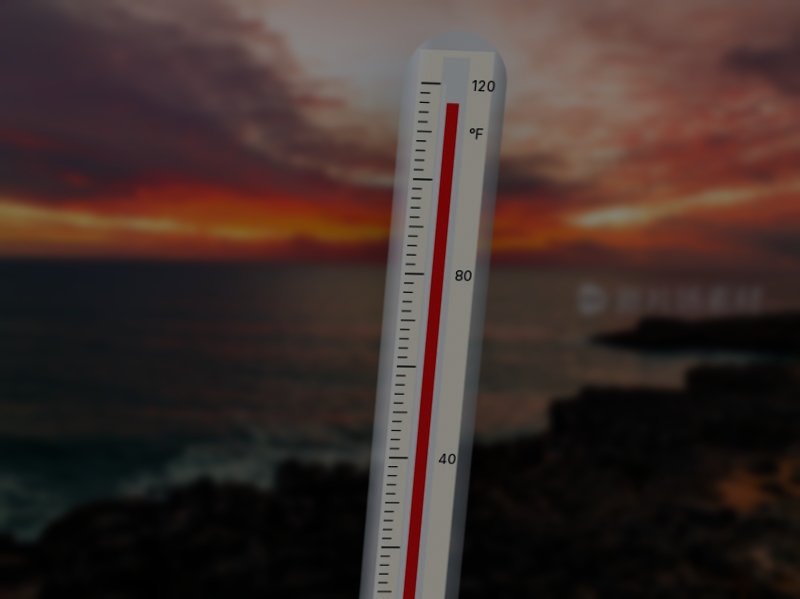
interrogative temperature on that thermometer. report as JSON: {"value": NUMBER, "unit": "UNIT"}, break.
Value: {"value": 116, "unit": "°F"}
